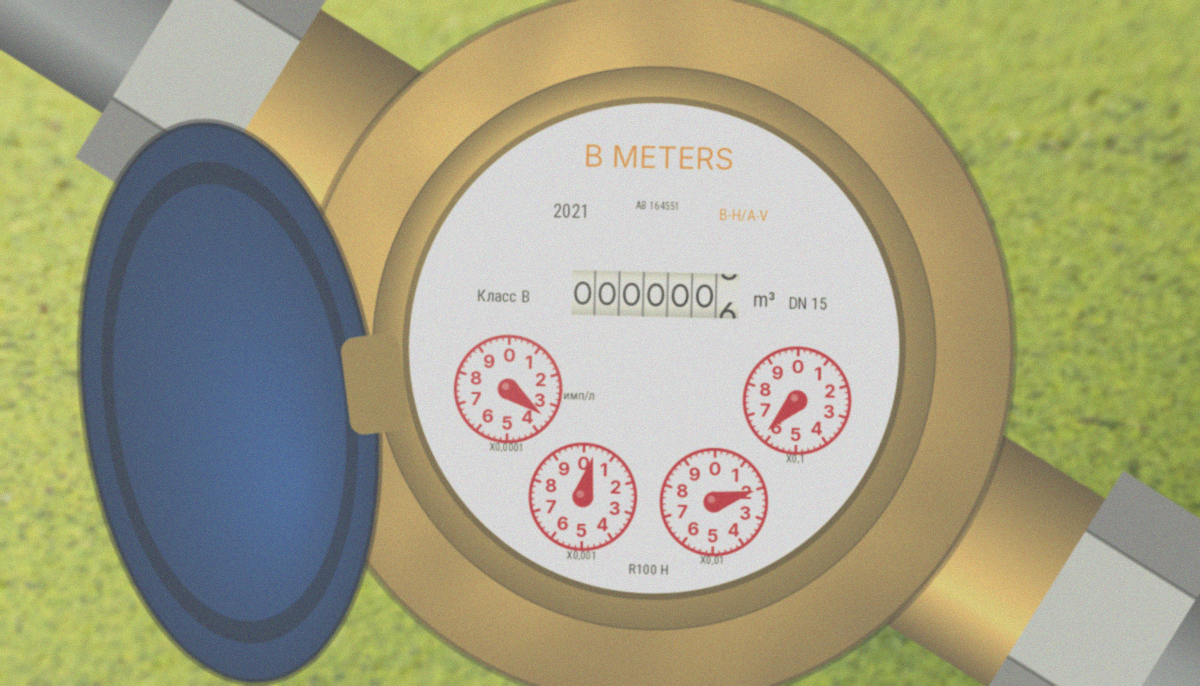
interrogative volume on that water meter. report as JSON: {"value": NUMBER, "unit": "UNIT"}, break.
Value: {"value": 5.6203, "unit": "m³"}
